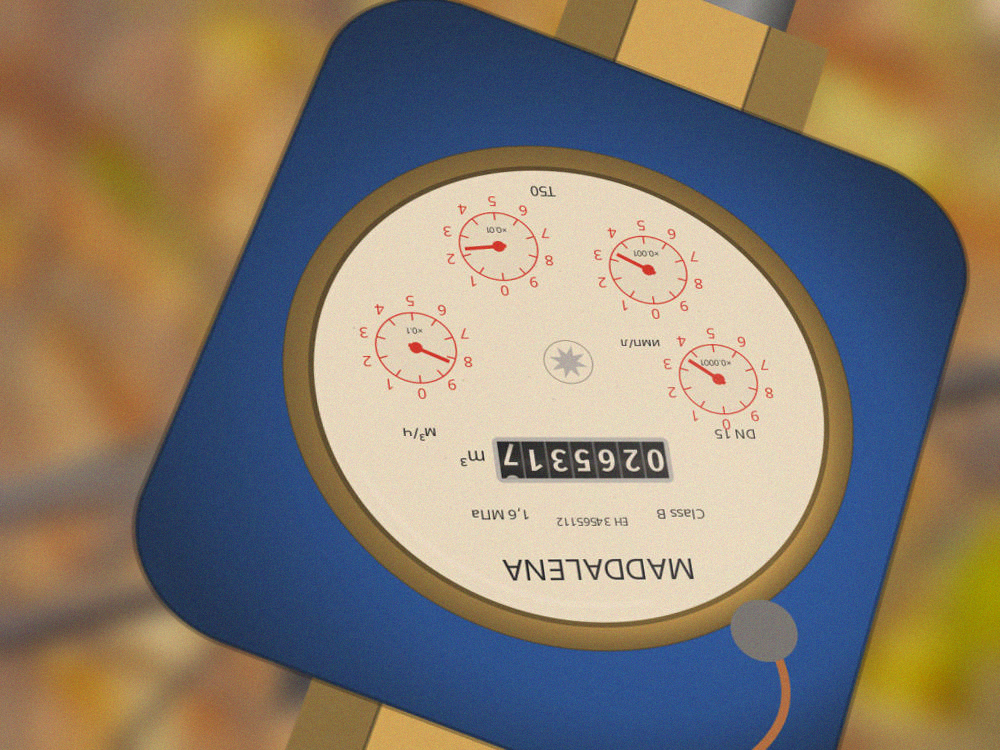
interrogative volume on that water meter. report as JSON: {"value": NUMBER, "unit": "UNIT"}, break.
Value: {"value": 265316.8233, "unit": "m³"}
